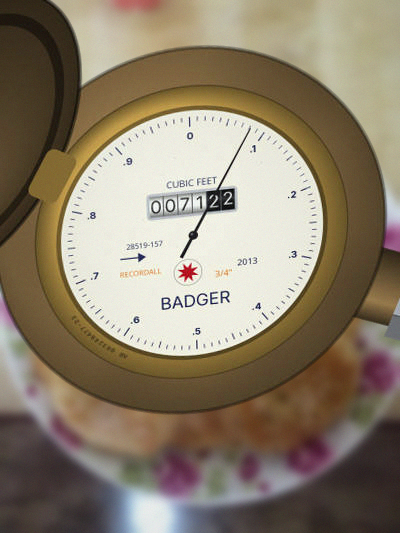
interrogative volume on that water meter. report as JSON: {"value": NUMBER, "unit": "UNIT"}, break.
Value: {"value": 7122.08, "unit": "ft³"}
